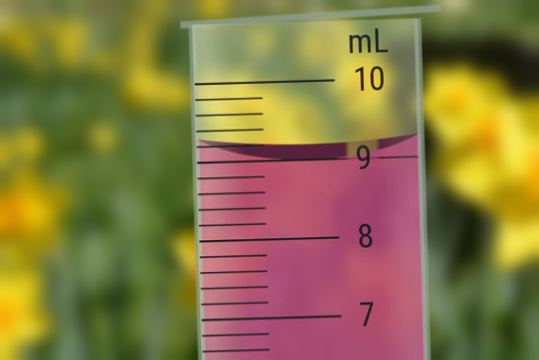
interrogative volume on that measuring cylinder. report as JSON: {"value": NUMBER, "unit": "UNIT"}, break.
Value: {"value": 9, "unit": "mL"}
